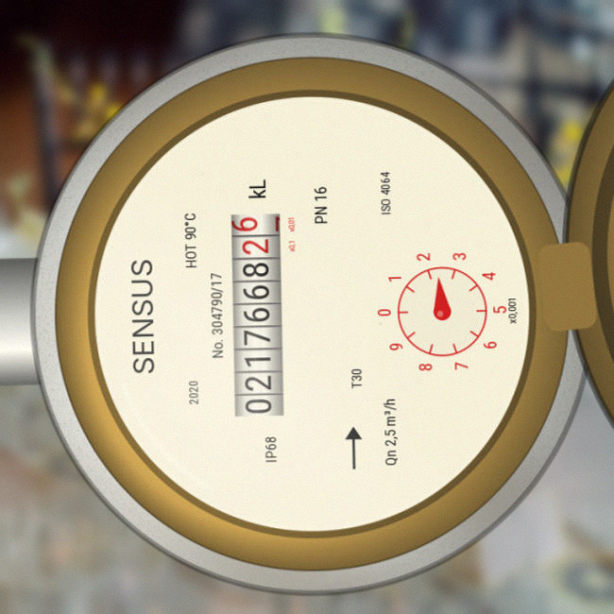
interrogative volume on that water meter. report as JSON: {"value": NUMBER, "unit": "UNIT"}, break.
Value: {"value": 217668.262, "unit": "kL"}
